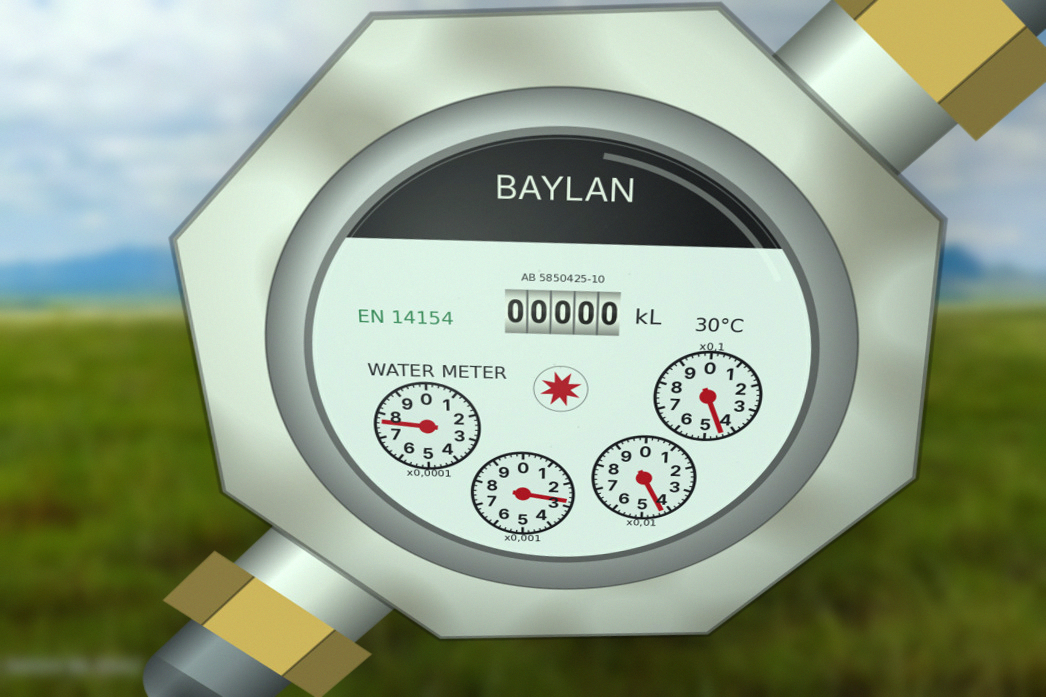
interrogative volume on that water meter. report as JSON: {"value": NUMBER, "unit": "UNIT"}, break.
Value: {"value": 0.4427, "unit": "kL"}
